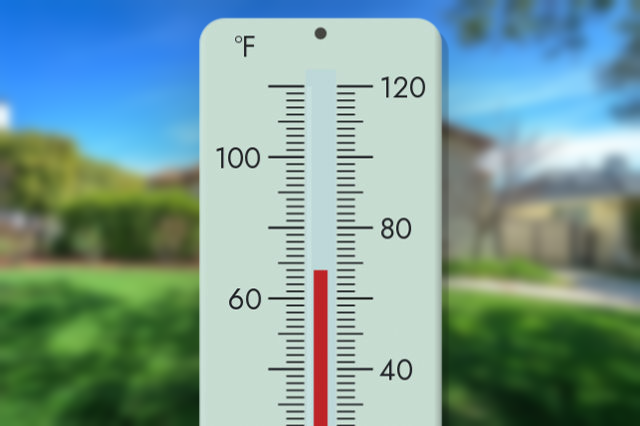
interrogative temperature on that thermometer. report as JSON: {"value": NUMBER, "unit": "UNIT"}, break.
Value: {"value": 68, "unit": "°F"}
